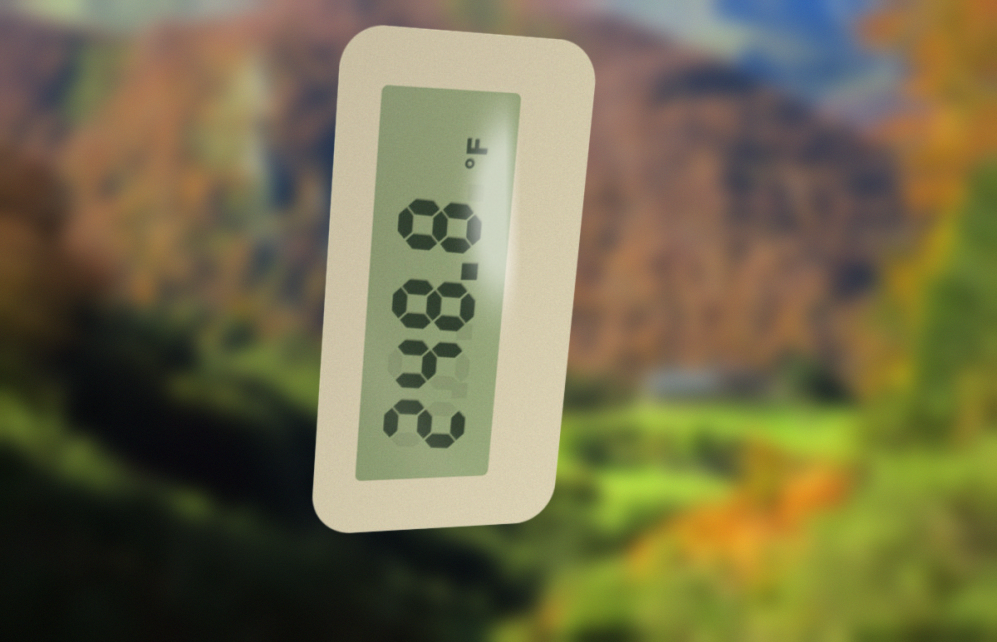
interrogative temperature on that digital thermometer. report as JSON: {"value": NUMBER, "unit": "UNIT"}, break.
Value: {"value": 248.8, "unit": "°F"}
